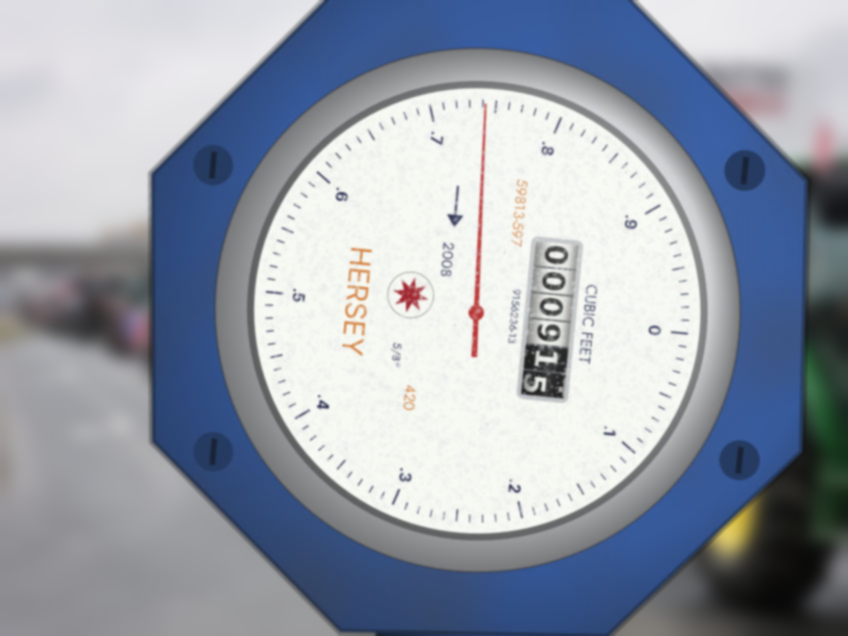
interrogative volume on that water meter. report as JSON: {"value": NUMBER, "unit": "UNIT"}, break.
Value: {"value": 914.74, "unit": "ft³"}
